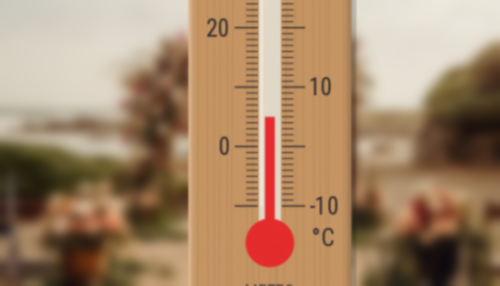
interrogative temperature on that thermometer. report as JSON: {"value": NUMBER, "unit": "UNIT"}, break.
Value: {"value": 5, "unit": "°C"}
